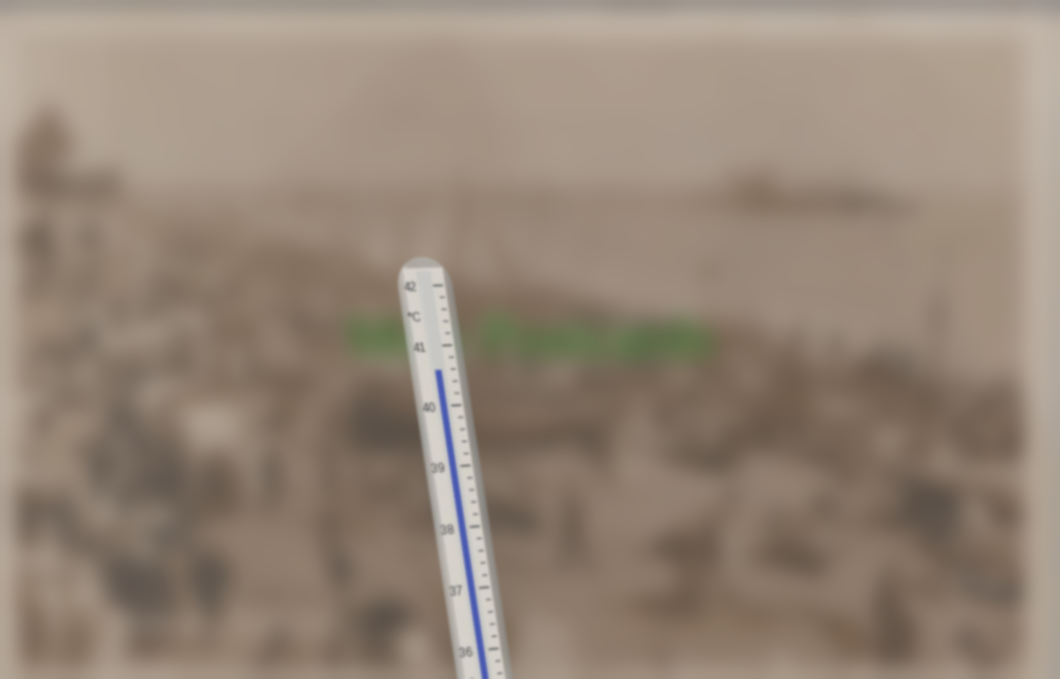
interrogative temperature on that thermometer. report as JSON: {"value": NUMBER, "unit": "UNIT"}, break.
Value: {"value": 40.6, "unit": "°C"}
